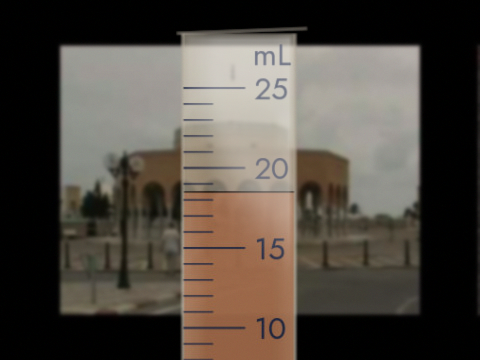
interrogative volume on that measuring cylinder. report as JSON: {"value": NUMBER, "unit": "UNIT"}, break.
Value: {"value": 18.5, "unit": "mL"}
